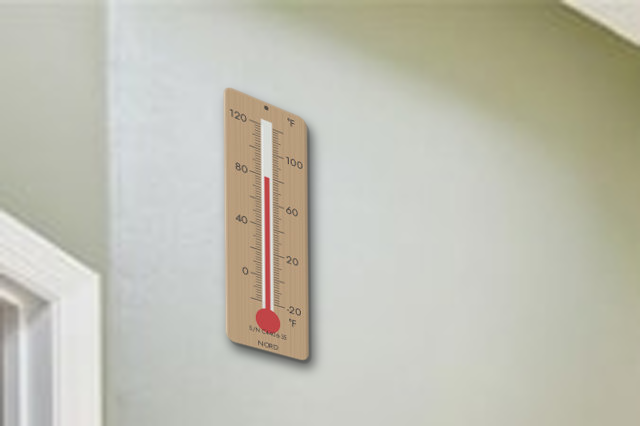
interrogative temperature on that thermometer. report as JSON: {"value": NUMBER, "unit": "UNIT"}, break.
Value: {"value": 80, "unit": "°F"}
